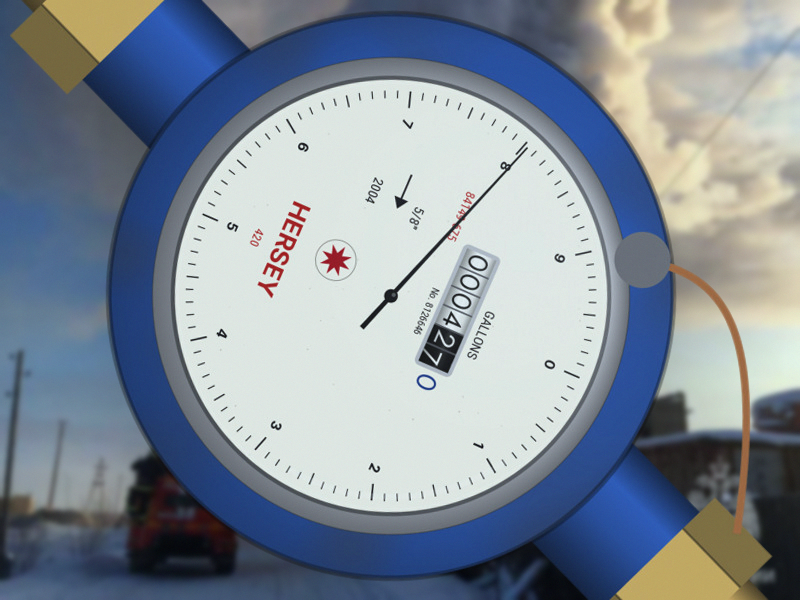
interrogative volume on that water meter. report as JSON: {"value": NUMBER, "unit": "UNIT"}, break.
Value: {"value": 4268.0, "unit": "gal"}
